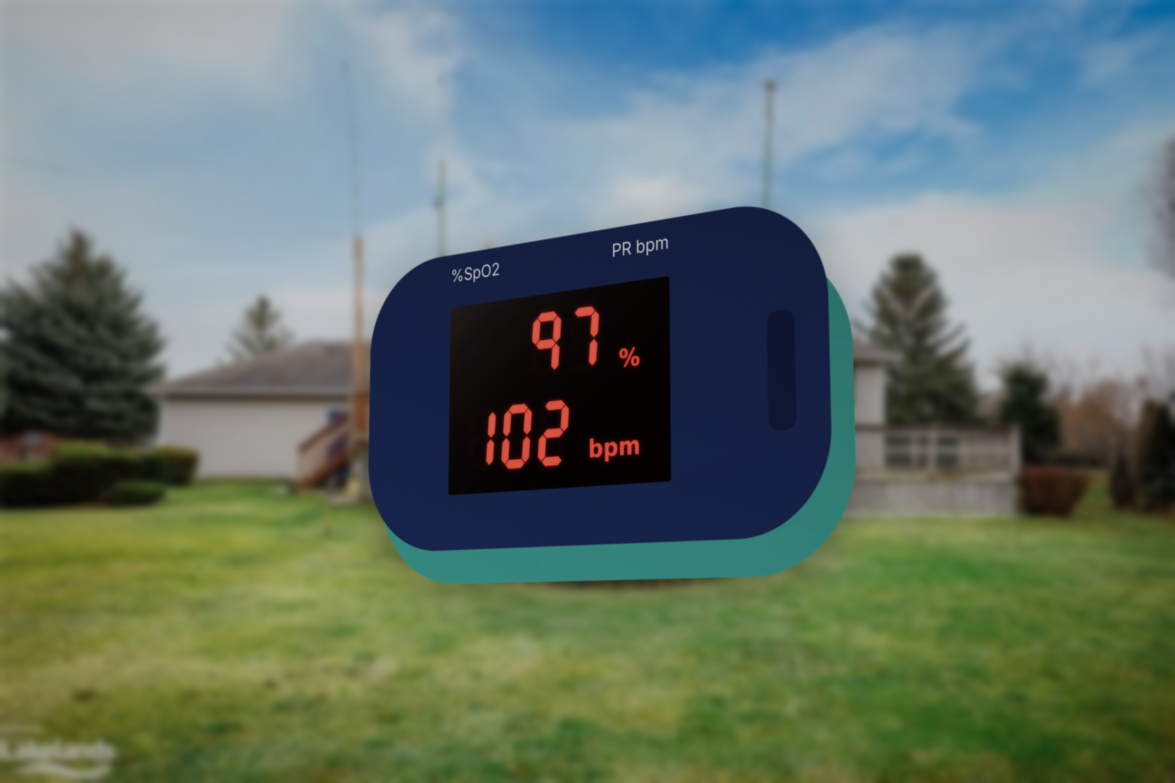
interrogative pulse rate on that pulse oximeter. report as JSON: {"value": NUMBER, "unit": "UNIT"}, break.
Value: {"value": 102, "unit": "bpm"}
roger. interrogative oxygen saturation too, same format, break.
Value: {"value": 97, "unit": "%"}
